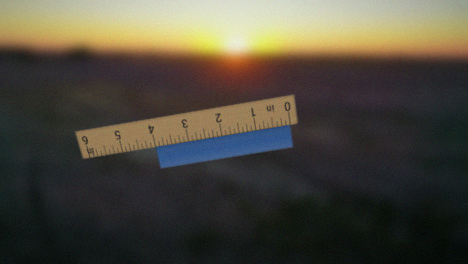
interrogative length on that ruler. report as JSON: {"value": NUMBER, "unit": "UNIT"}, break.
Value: {"value": 4, "unit": "in"}
